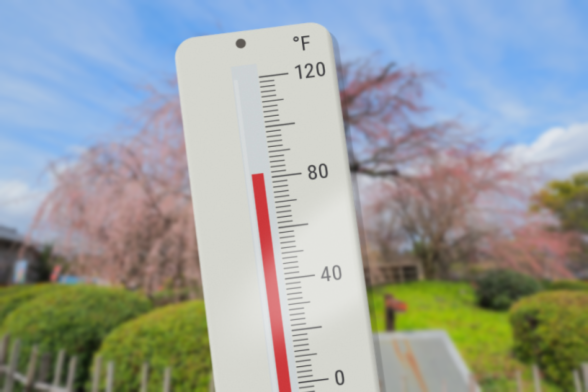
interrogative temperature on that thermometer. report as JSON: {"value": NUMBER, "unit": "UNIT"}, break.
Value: {"value": 82, "unit": "°F"}
